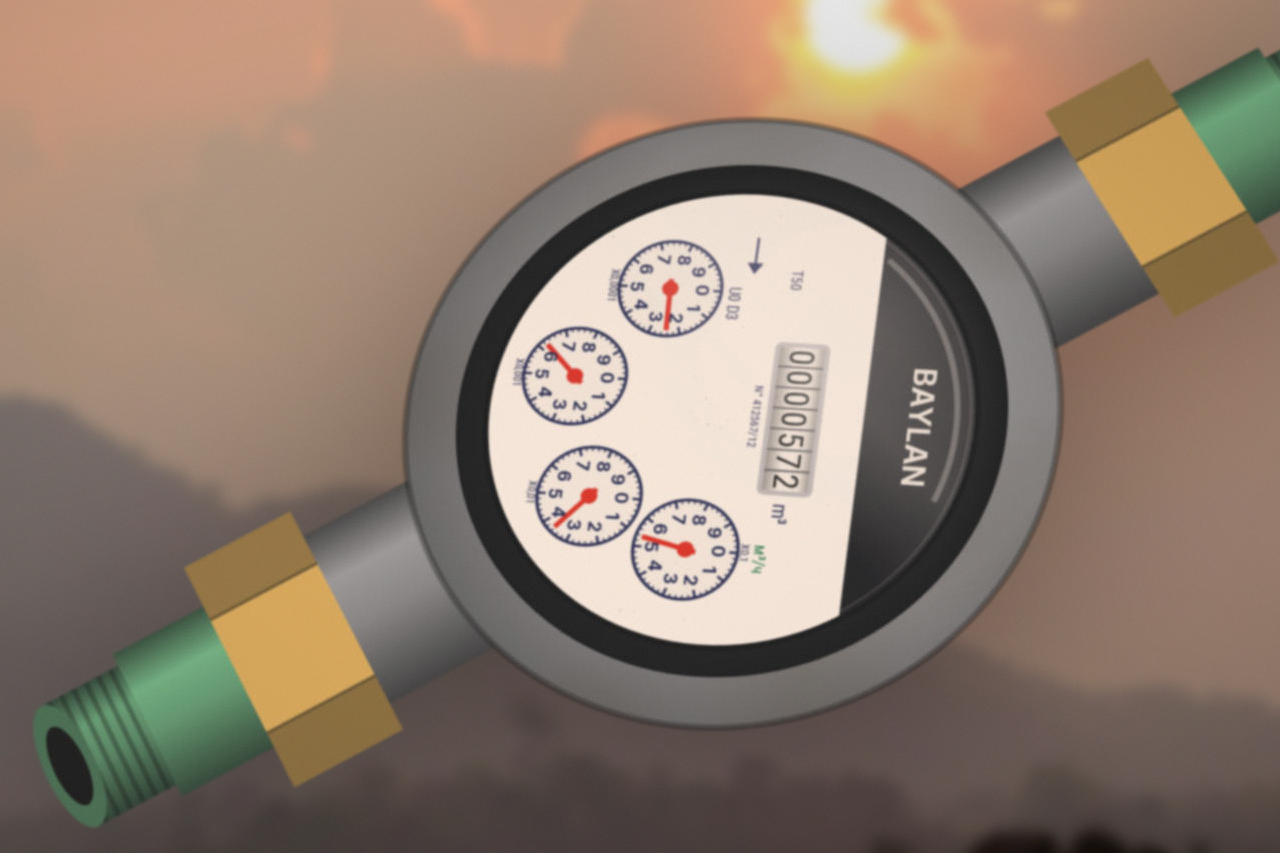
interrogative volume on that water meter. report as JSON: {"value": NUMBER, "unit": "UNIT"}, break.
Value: {"value": 572.5362, "unit": "m³"}
